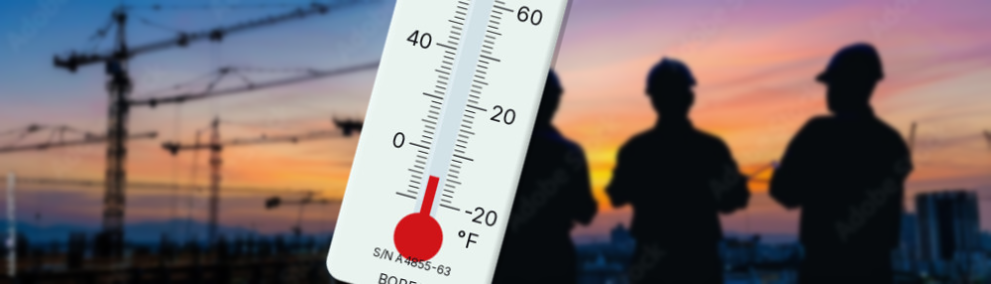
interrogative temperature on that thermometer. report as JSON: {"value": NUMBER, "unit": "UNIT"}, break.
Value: {"value": -10, "unit": "°F"}
